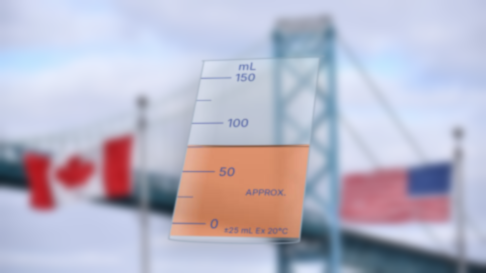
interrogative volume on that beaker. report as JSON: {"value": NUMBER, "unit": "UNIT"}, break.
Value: {"value": 75, "unit": "mL"}
